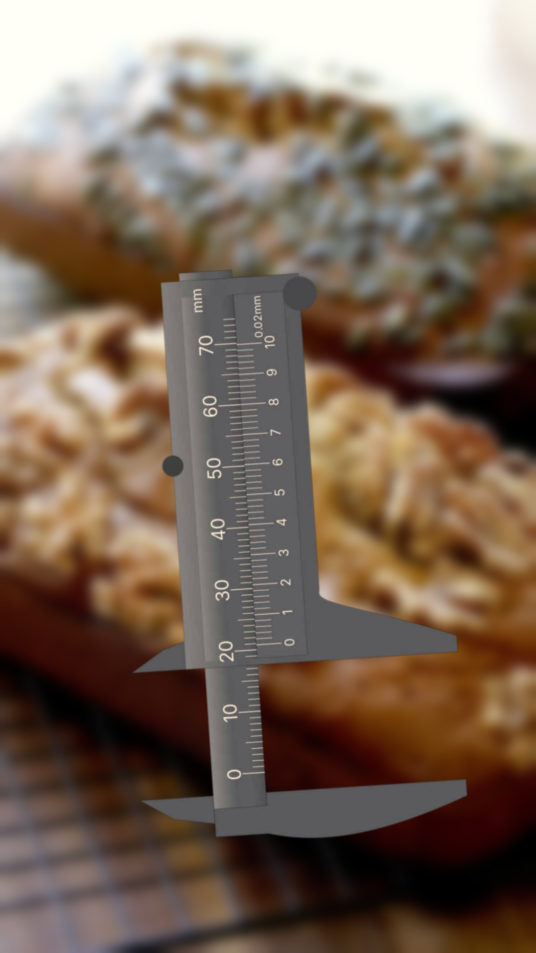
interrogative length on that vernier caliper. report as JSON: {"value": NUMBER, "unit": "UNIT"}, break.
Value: {"value": 20.8, "unit": "mm"}
